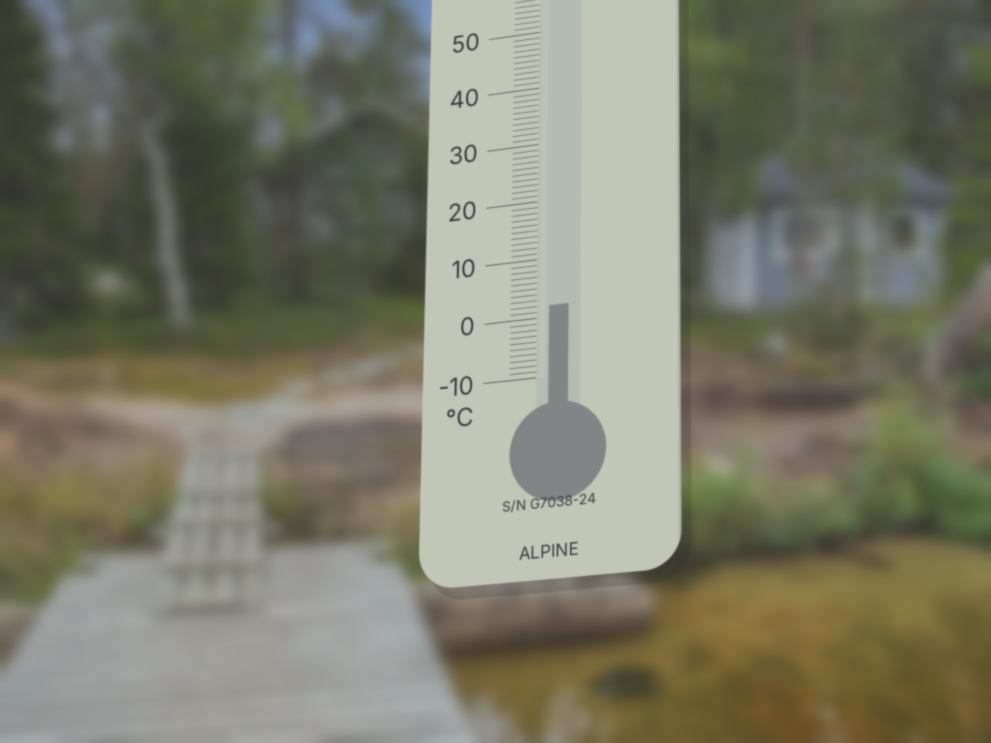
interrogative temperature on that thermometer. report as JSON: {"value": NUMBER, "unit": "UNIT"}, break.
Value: {"value": 2, "unit": "°C"}
